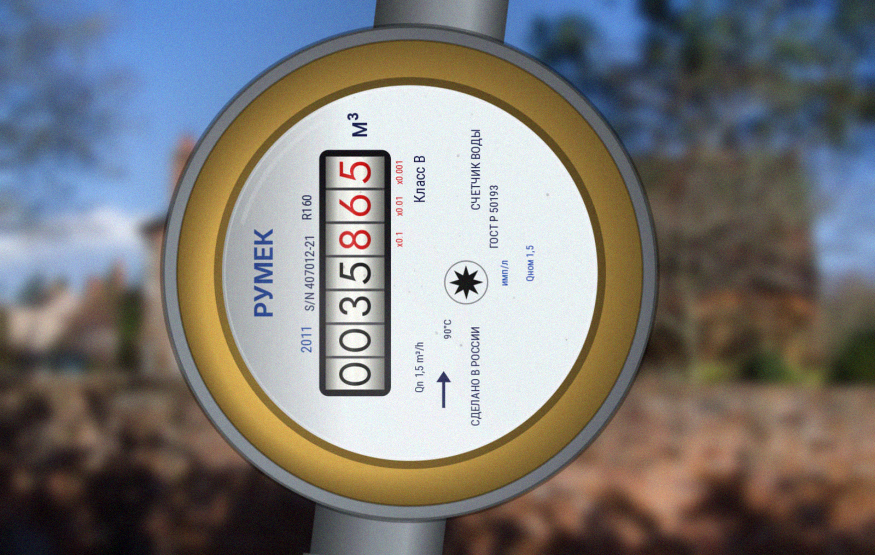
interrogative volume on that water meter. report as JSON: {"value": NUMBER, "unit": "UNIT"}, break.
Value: {"value": 35.865, "unit": "m³"}
